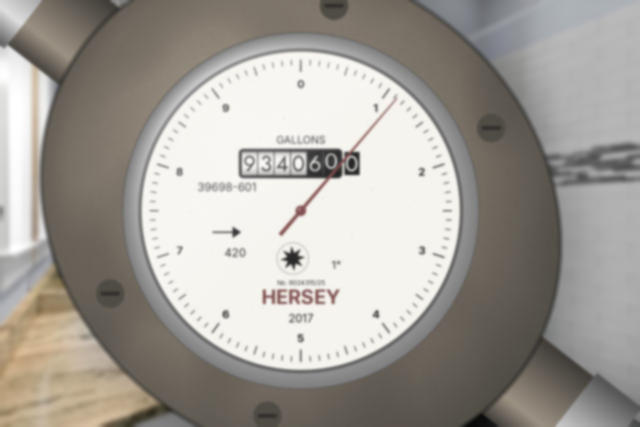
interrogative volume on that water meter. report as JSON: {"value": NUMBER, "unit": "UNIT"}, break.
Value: {"value": 9340601.1, "unit": "gal"}
